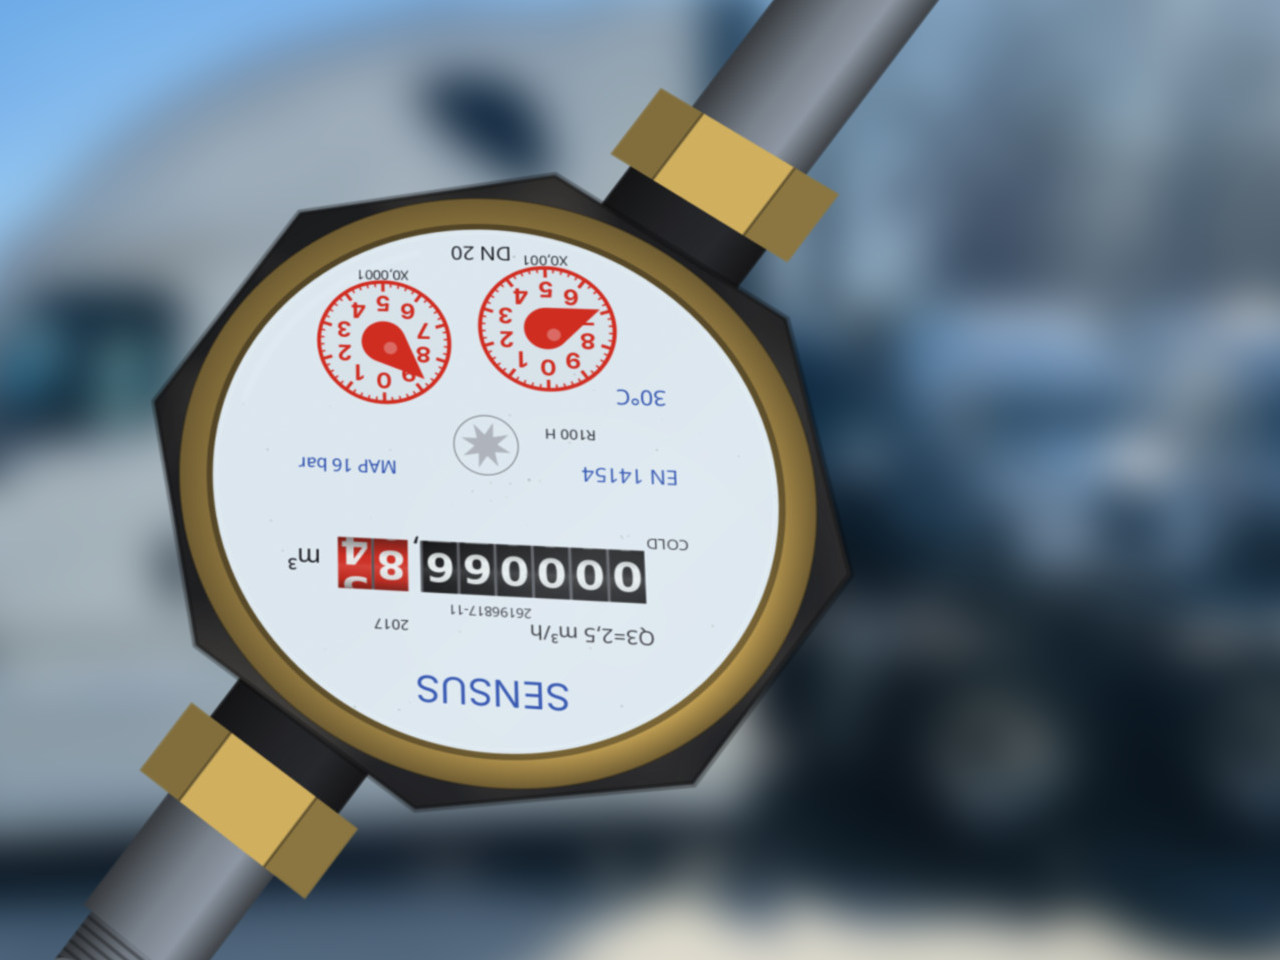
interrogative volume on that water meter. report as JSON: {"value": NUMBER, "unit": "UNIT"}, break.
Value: {"value": 66.8368, "unit": "m³"}
